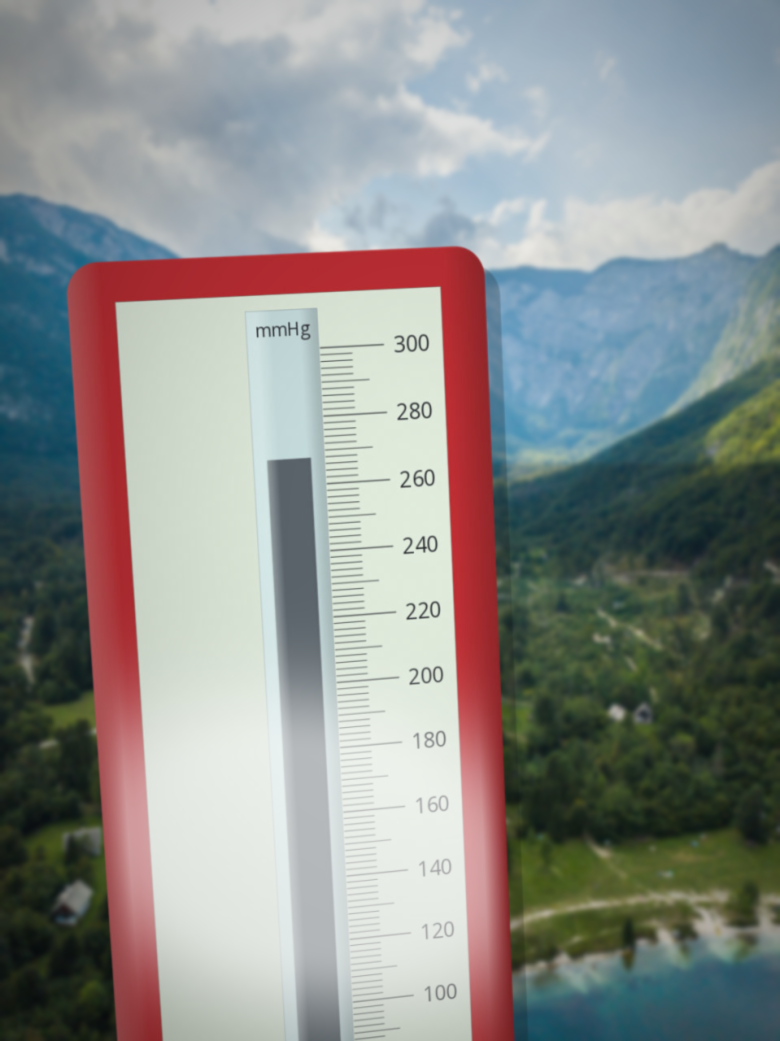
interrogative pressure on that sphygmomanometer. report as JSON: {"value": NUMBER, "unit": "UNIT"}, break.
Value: {"value": 268, "unit": "mmHg"}
